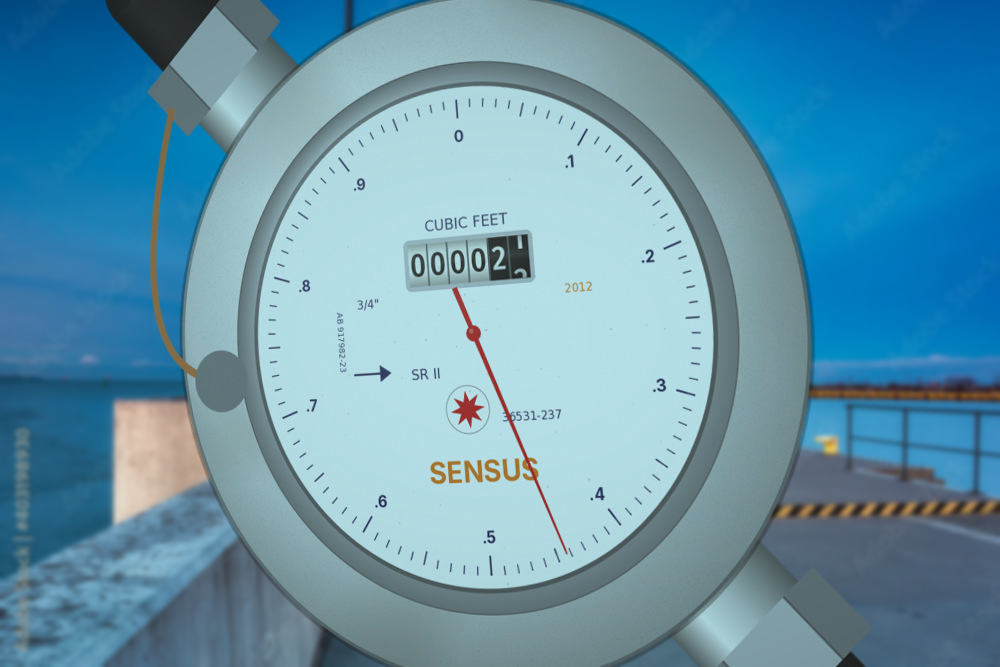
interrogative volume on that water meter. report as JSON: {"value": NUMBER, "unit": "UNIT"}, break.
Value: {"value": 21.44, "unit": "ft³"}
